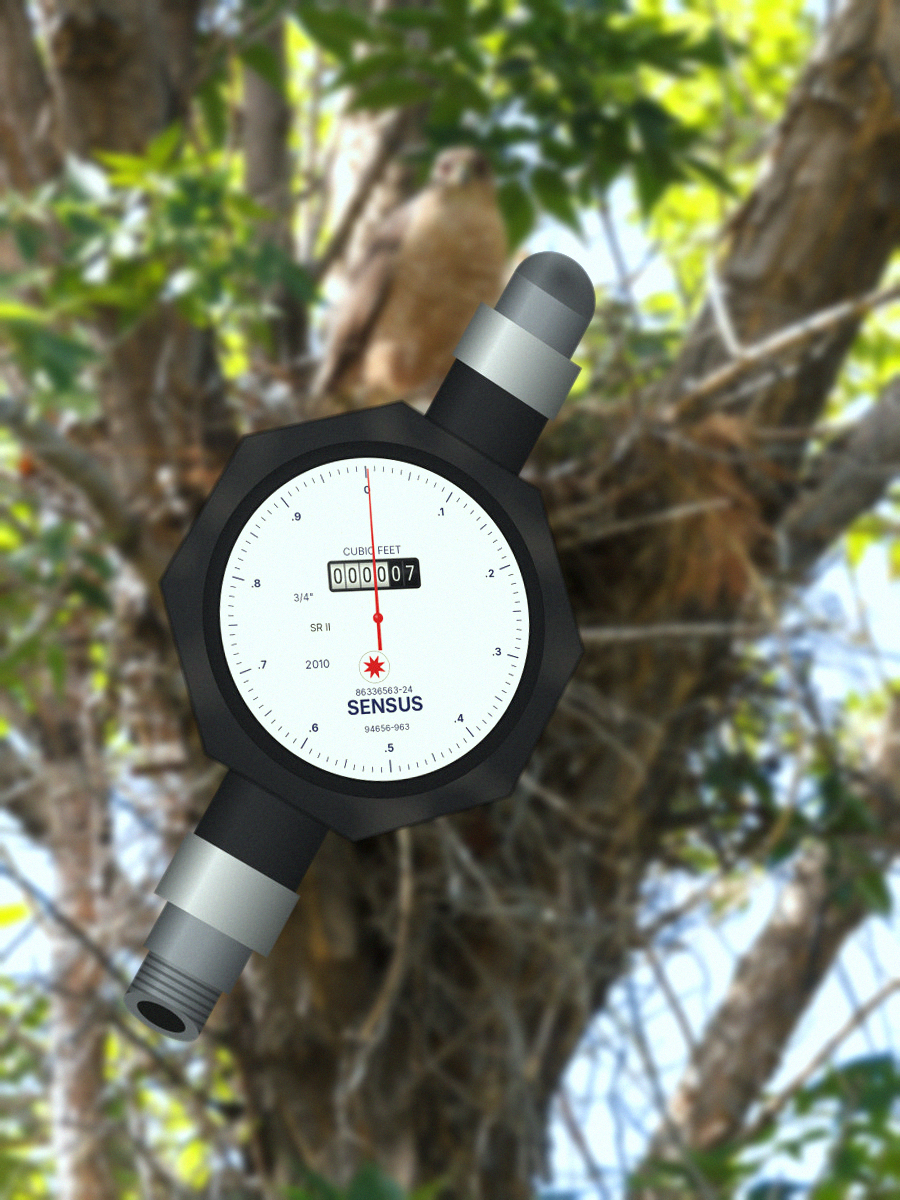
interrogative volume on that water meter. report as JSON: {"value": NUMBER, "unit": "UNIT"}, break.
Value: {"value": 7.00, "unit": "ft³"}
